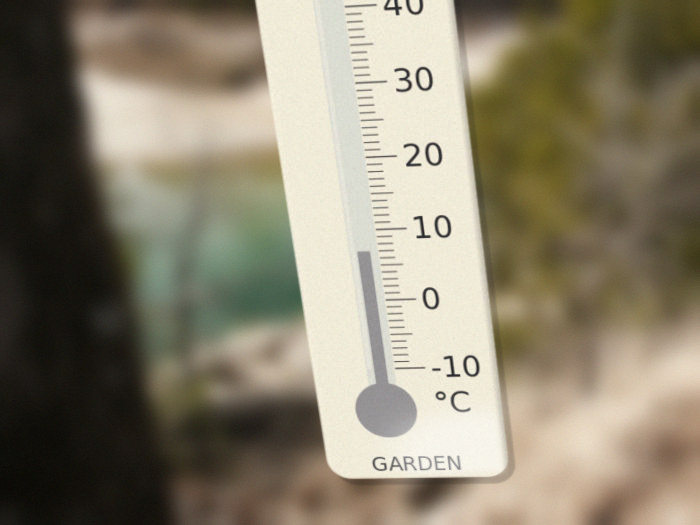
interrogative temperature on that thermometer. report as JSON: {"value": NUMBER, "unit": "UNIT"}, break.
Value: {"value": 7, "unit": "°C"}
